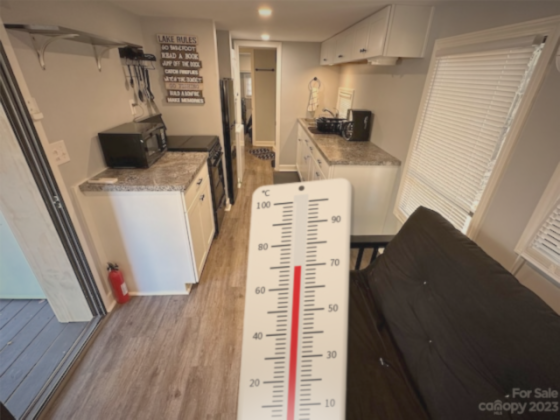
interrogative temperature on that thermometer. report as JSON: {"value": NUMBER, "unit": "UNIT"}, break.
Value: {"value": 70, "unit": "°C"}
